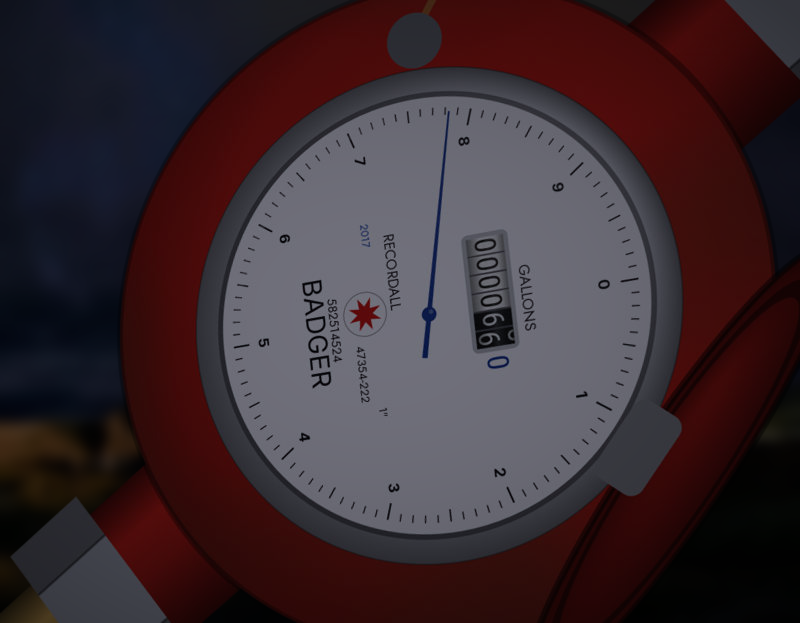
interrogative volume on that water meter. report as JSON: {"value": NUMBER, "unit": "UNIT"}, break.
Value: {"value": 657.8, "unit": "gal"}
